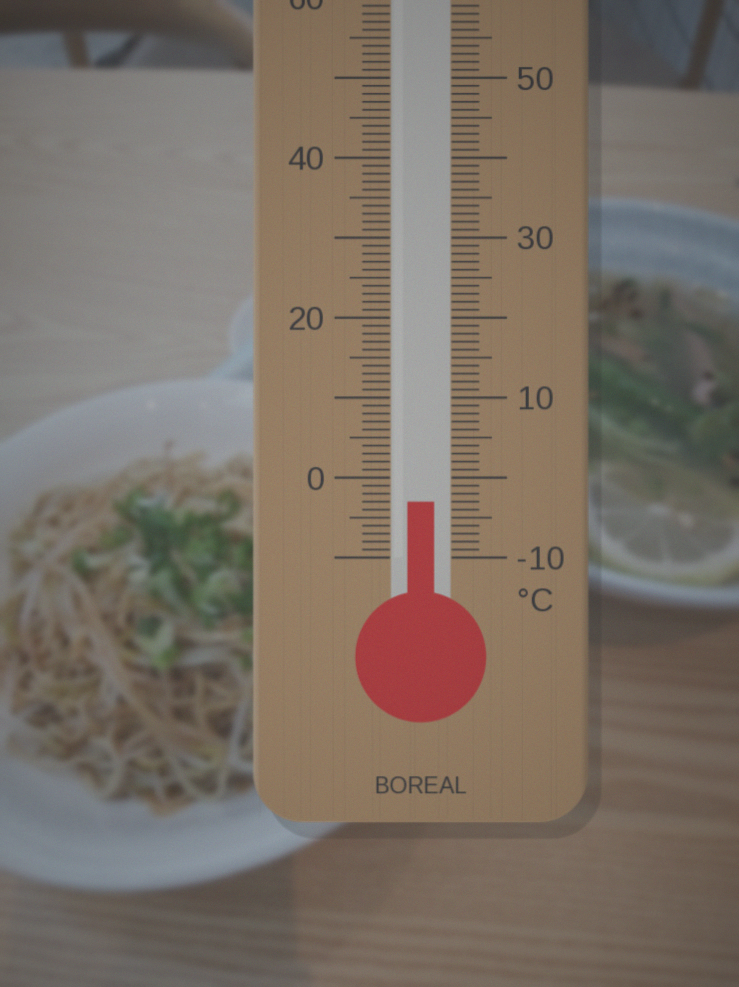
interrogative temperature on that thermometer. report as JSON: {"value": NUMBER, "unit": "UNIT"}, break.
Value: {"value": -3, "unit": "°C"}
